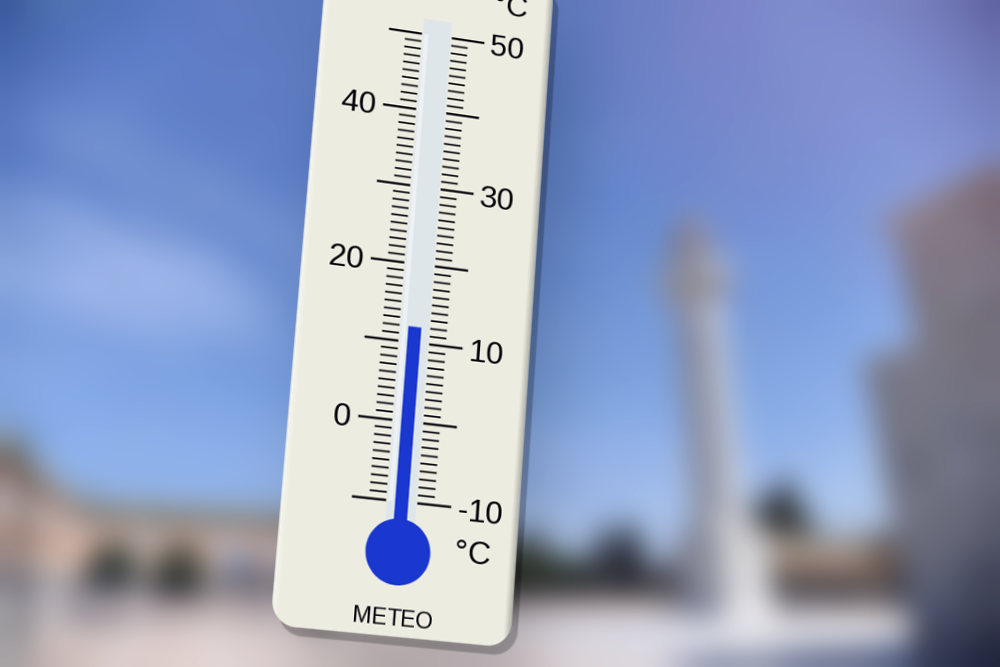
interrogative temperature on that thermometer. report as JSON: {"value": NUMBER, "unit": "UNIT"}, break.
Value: {"value": 12, "unit": "°C"}
